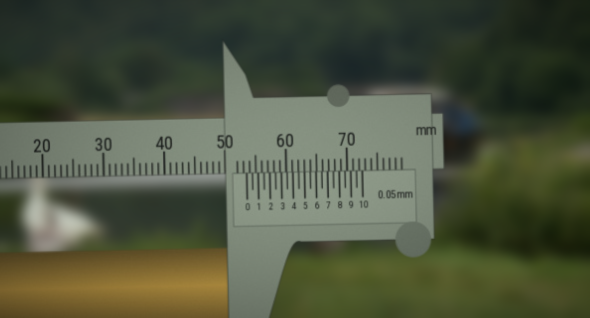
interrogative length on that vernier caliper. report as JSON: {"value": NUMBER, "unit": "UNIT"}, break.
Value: {"value": 53.5, "unit": "mm"}
